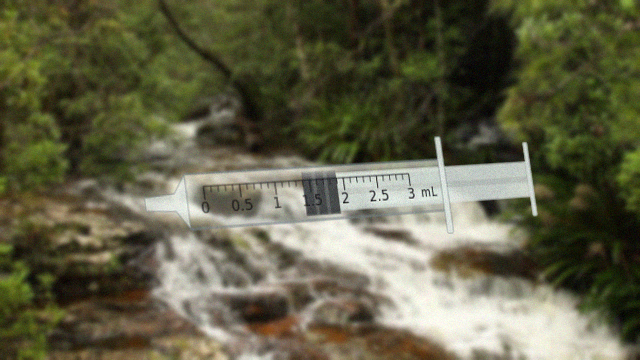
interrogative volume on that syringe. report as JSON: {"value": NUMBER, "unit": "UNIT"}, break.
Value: {"value": 1.4, "unit": "mL"}
